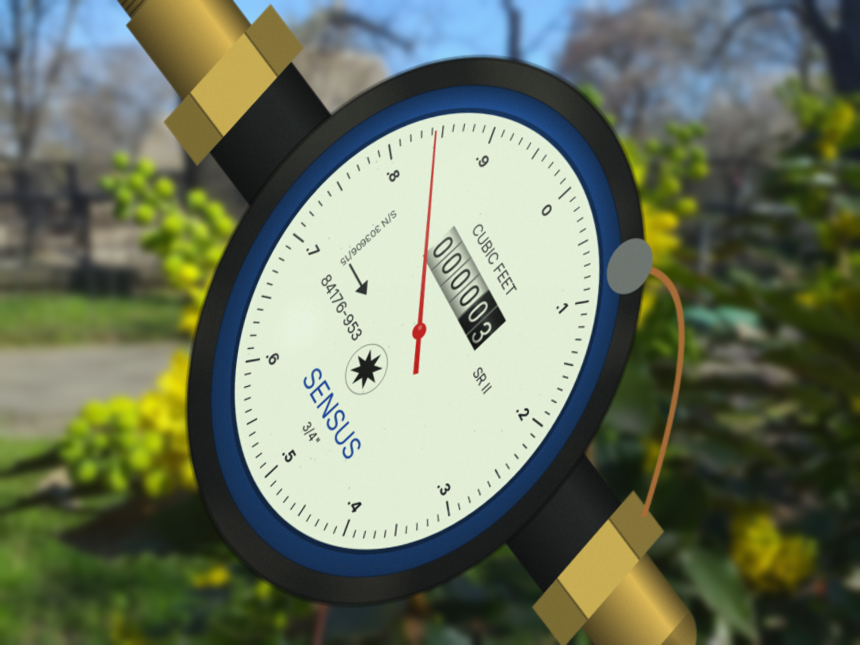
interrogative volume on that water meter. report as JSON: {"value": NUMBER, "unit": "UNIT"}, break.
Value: {"value": 2.84, "unit": "ft³"}
